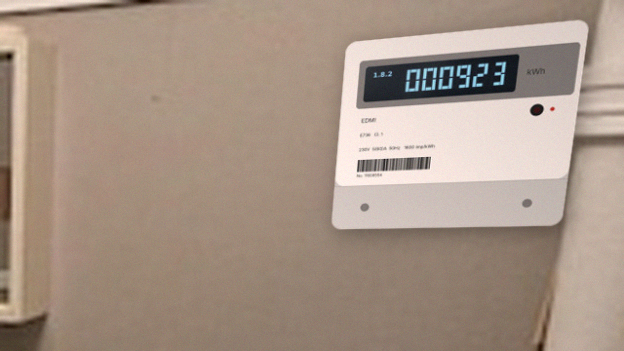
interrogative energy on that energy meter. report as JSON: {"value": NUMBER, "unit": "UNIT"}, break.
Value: {"value": 923, "unit": "kWh"}
